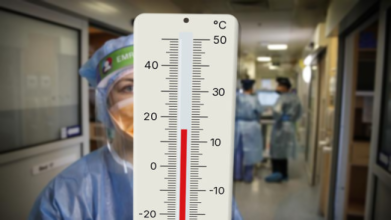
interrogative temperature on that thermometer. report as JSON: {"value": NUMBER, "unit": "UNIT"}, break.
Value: {"value": 15, "unit": "°C"}
